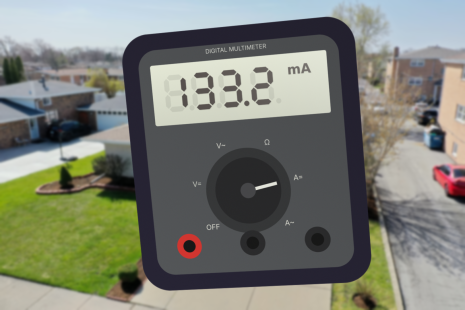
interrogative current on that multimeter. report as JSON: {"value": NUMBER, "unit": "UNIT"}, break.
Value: {"value": 133.2, "unit": "mA"}
